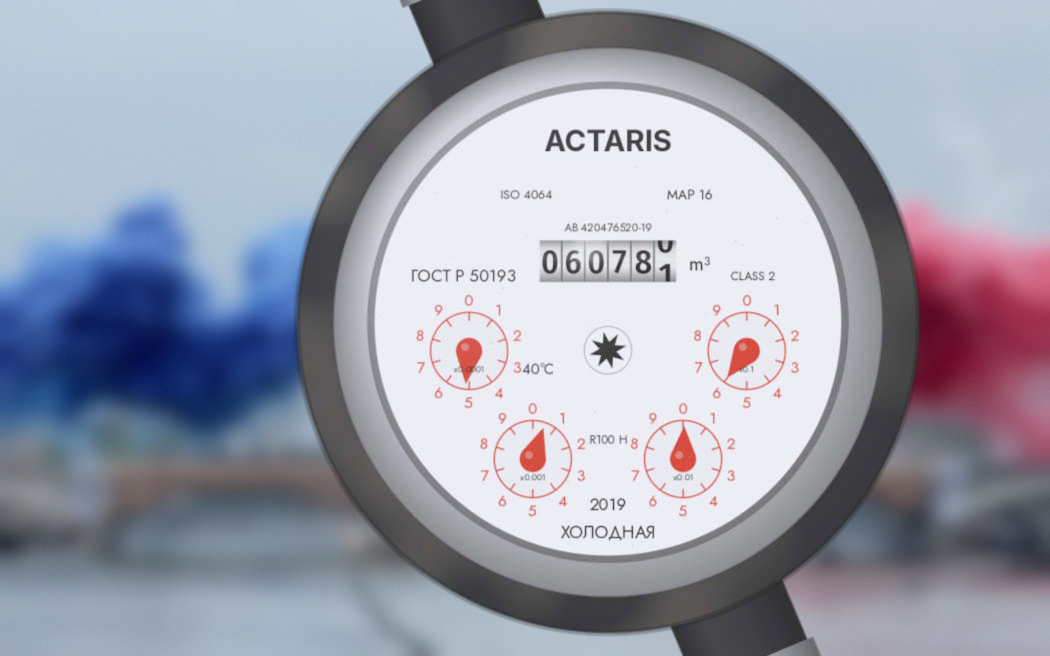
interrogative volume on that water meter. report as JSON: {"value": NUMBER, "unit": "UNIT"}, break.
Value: {"value": 60780.6005, "unit": "m³"}
